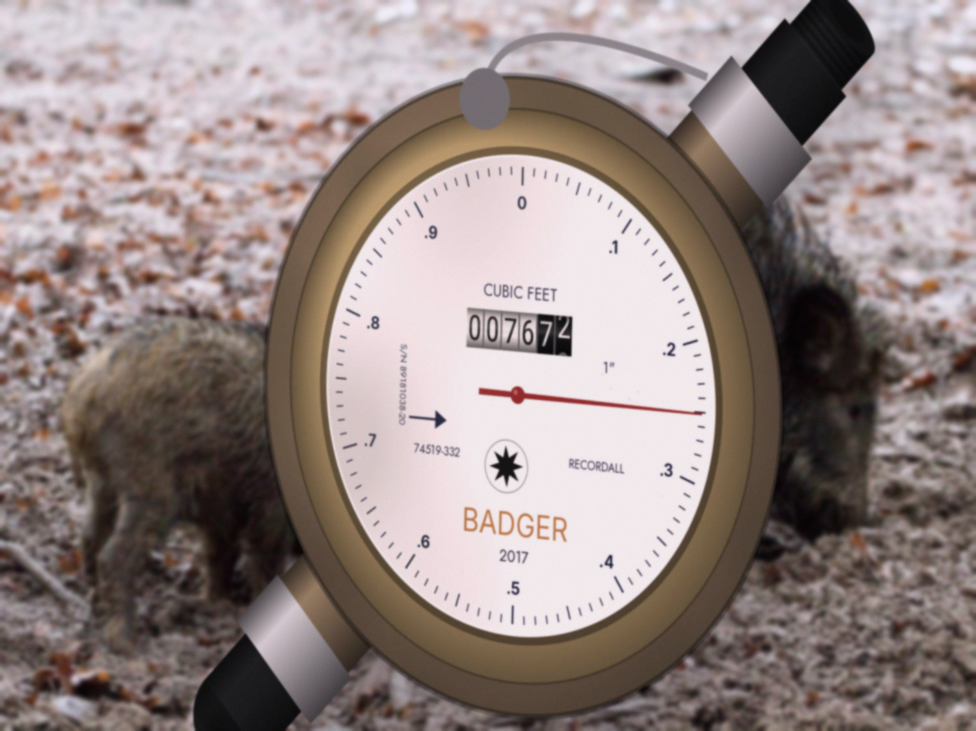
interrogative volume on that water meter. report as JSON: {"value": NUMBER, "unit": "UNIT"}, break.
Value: {"value": 7672.25, "unit": "ft³"}
